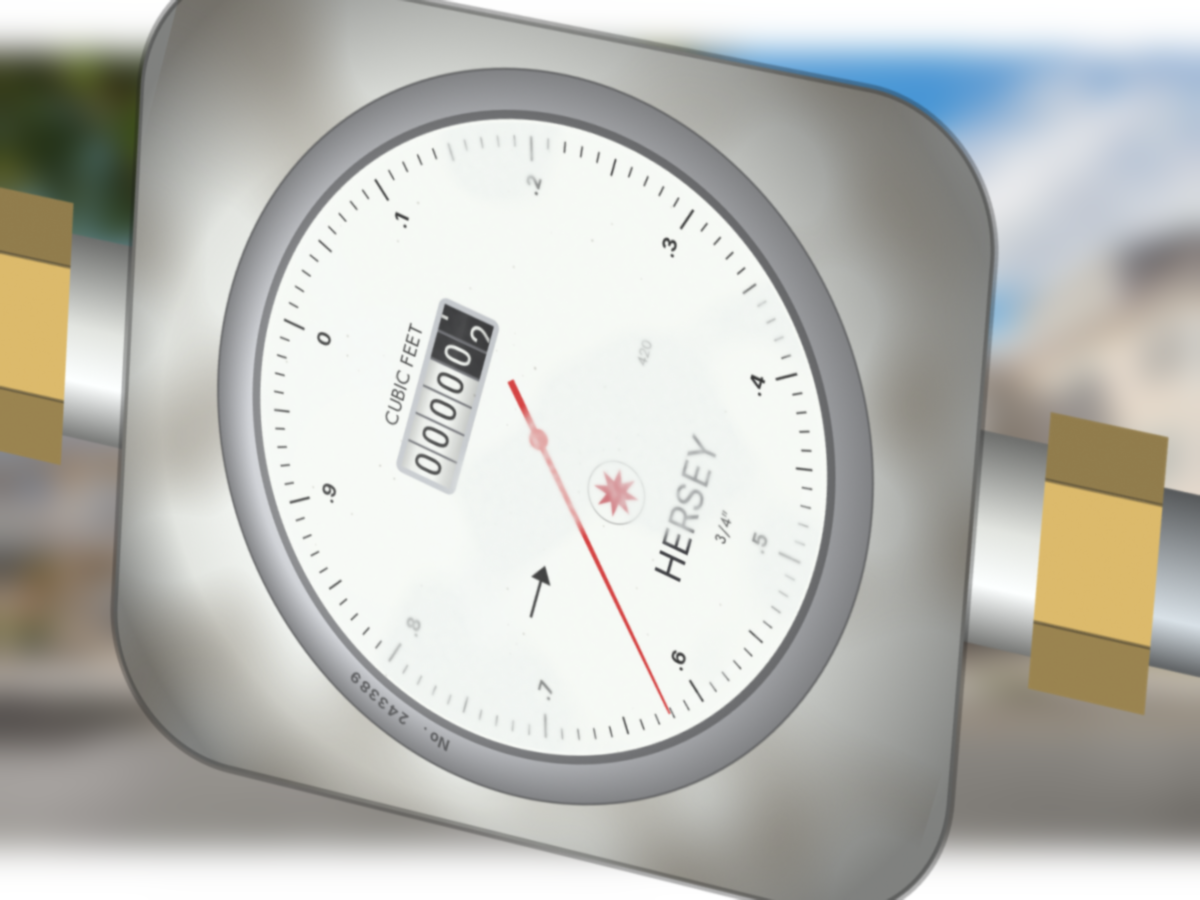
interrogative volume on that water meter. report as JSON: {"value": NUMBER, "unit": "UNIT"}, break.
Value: {"value": 1.62, "unit": "ft³"}
